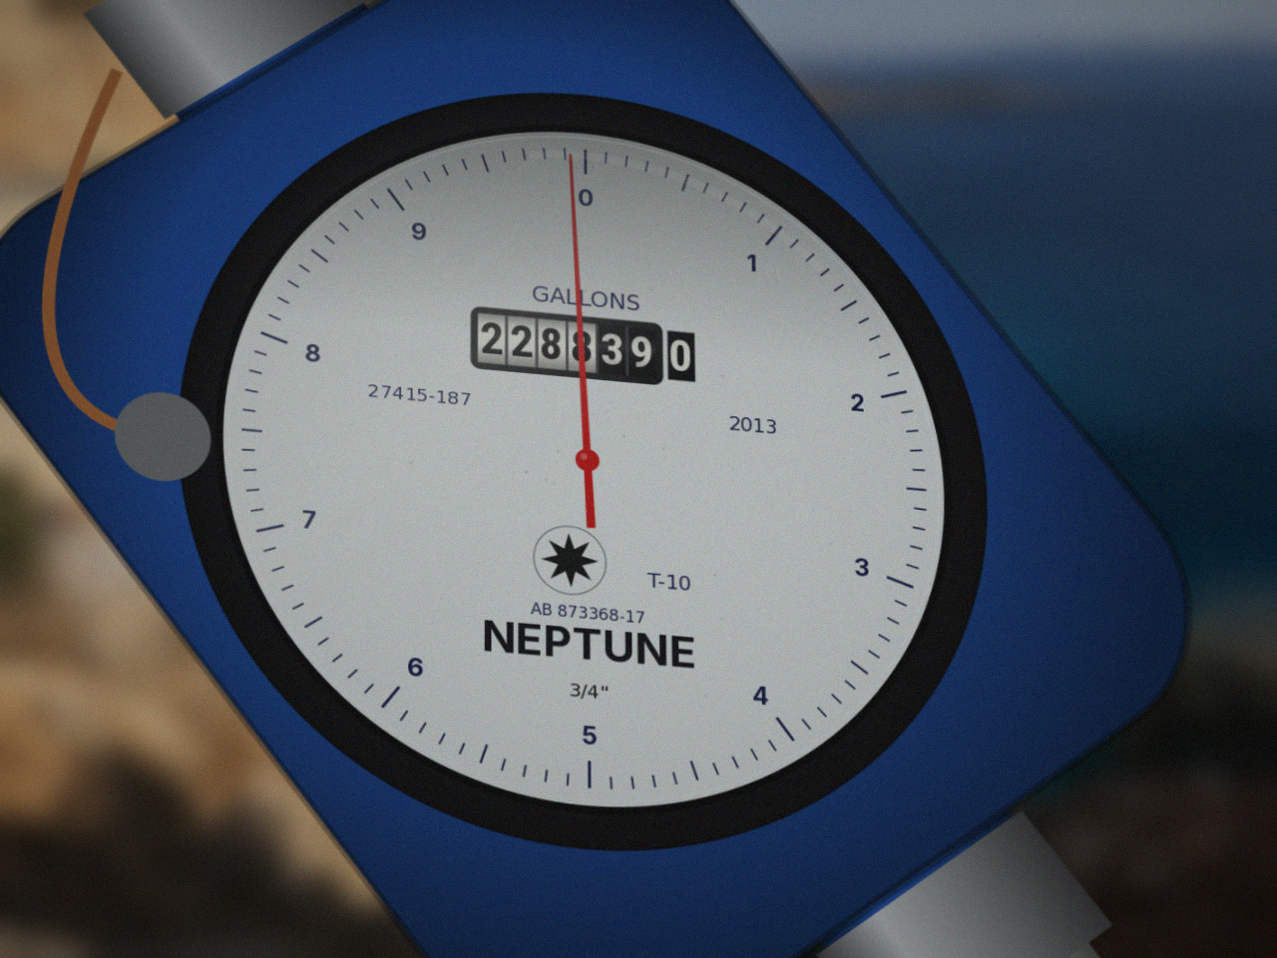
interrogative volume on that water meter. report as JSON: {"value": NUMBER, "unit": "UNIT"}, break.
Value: {"value": 2288389.9, "unit": "gal"}
